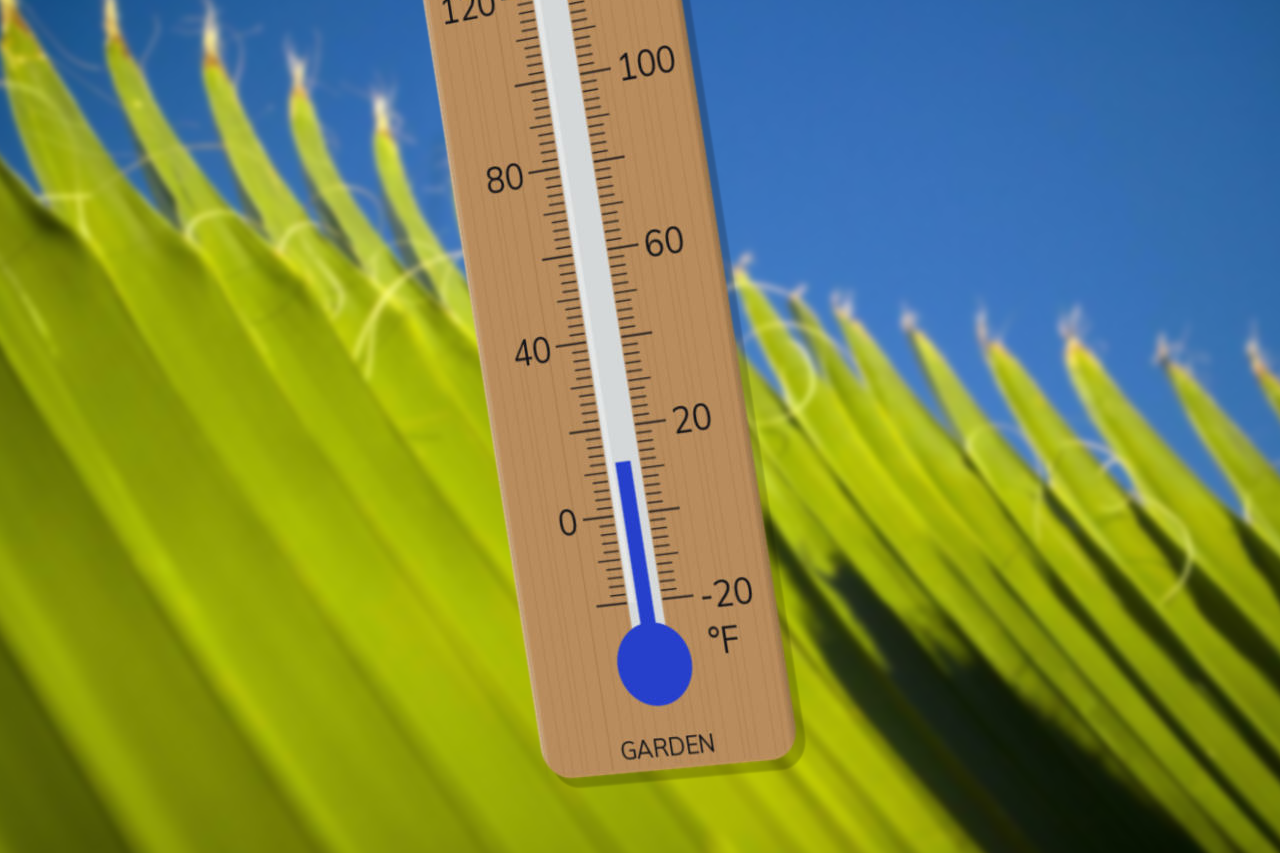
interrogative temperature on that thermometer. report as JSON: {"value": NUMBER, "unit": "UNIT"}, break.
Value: {"value": 12, "unit": "°F"}
